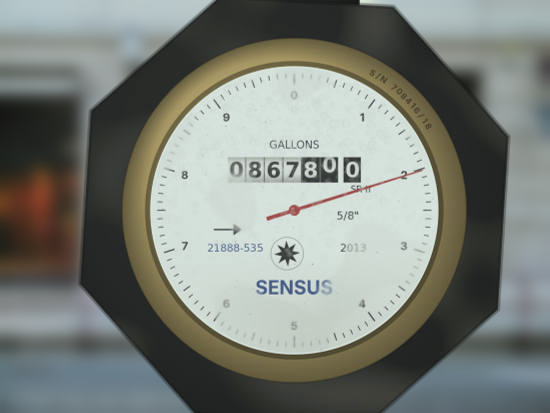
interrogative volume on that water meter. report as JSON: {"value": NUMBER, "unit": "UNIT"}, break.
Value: {"value": 867802.0, "unit": "gal"}
